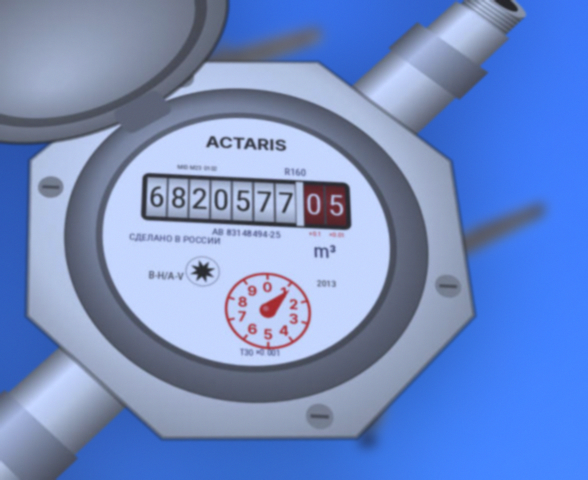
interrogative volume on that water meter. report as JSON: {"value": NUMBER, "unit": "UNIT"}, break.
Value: {"value": 6820577.051, "unit": "m³"}
